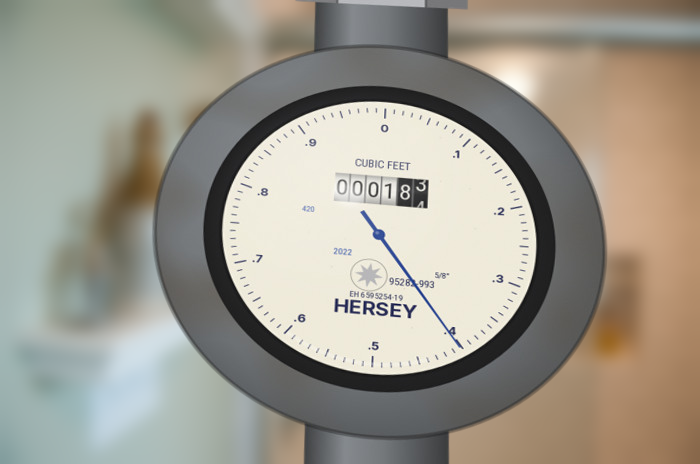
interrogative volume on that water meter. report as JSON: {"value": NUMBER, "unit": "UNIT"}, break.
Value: {"value": 183.40, "unit": "ft³"}
